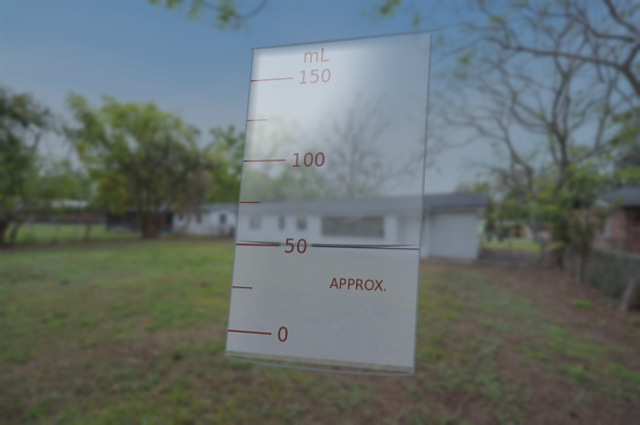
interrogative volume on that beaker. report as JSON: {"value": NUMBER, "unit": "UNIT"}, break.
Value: {"value": 50, "unit": "mL"}
